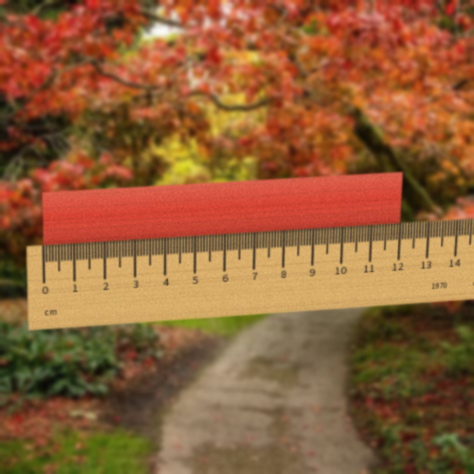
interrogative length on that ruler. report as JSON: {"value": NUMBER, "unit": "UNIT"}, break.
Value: {"value": 12, "unit": "cm"}
